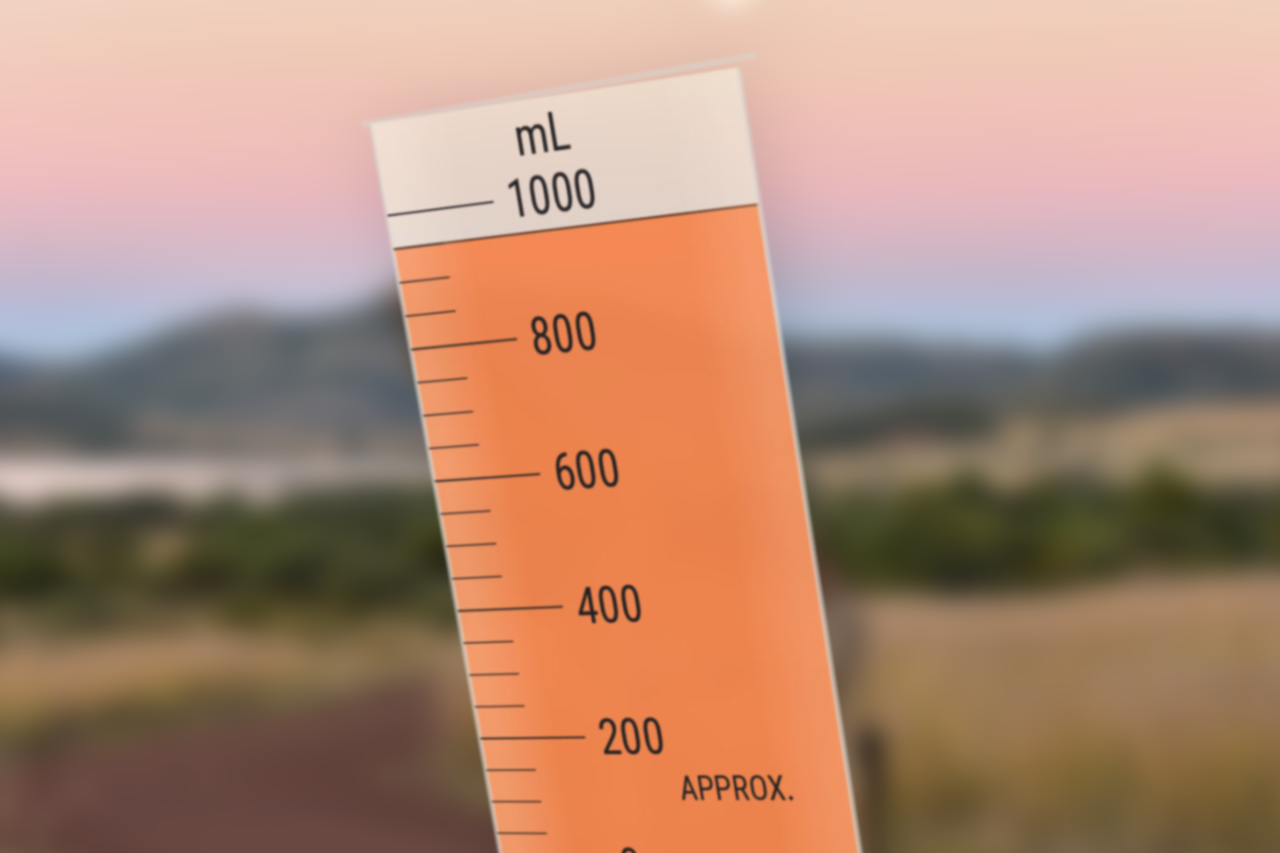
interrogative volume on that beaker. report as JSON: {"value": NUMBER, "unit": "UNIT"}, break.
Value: {"value": 950, "unit": "mL"}
